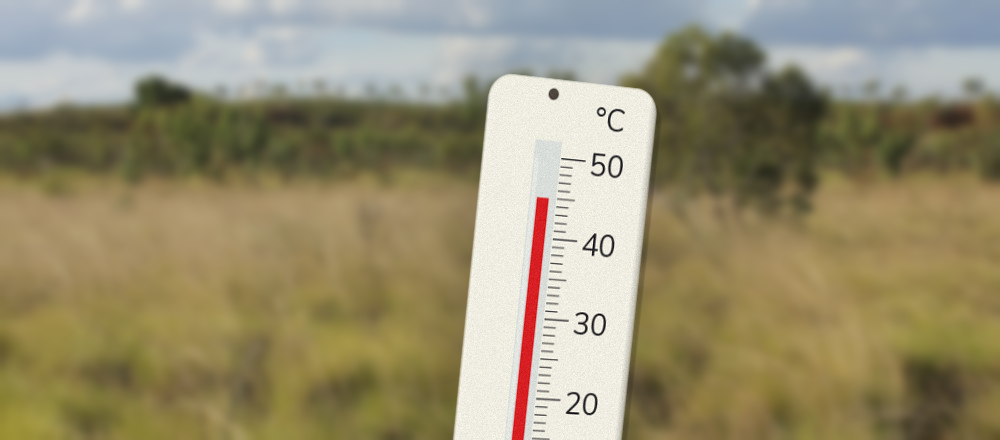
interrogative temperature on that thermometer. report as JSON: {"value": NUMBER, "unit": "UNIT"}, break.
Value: {"value": 45, "unit": "°C"}
